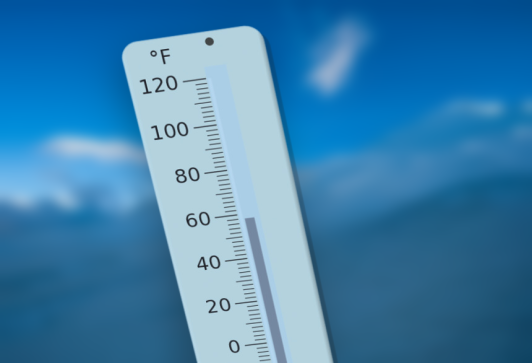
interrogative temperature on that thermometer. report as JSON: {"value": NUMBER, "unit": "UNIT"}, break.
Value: {"value": 58, "unit": "°F"}
